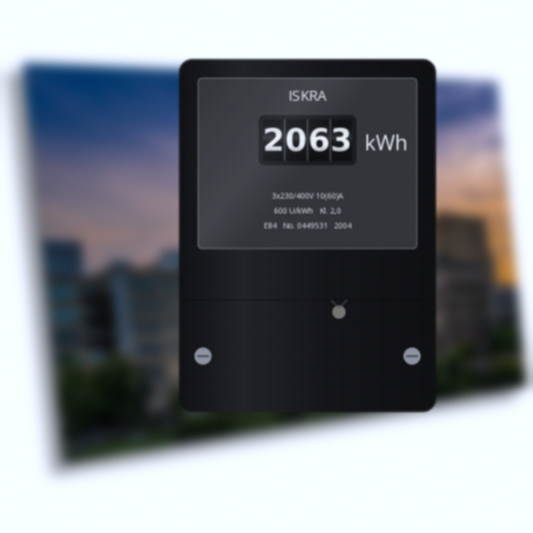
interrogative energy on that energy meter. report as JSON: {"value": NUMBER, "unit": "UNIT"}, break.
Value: {"value": 2063, "unit": "kWh"}
